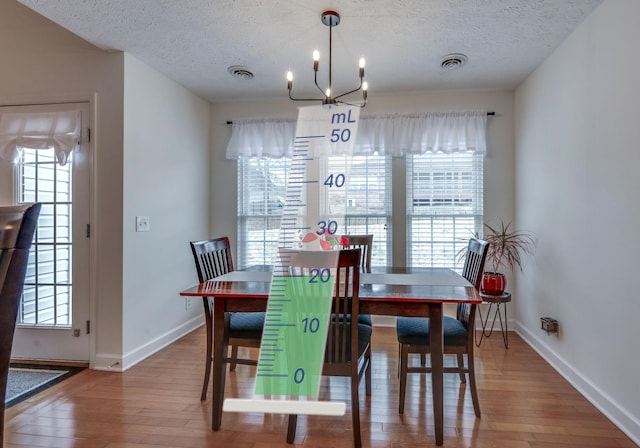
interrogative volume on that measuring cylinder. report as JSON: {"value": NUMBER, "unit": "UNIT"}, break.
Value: {"value": 20, "unit": "mL"}
